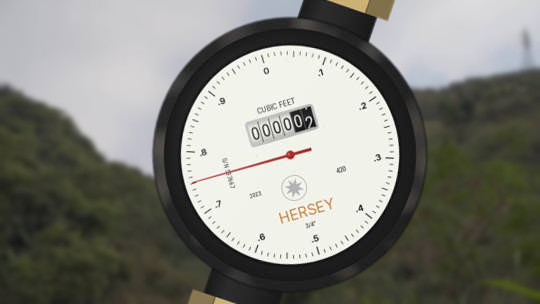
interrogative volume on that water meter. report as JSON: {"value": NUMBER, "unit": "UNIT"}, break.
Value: {"value": 1.75, "unit": "ft³"}
